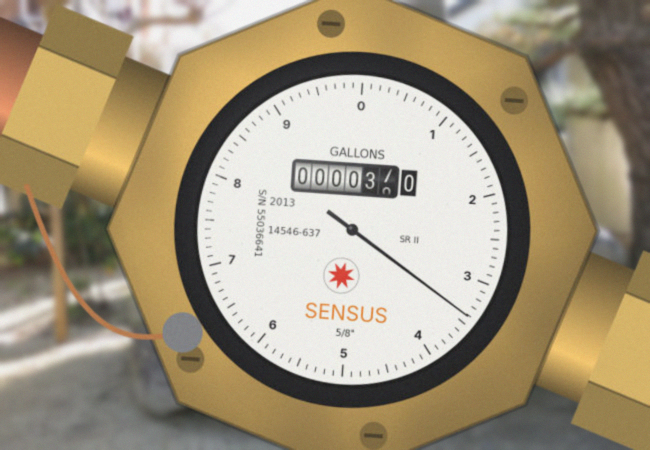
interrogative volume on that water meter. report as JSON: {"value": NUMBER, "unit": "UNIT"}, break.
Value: {"value": 373.4, "unit": "gal"}
